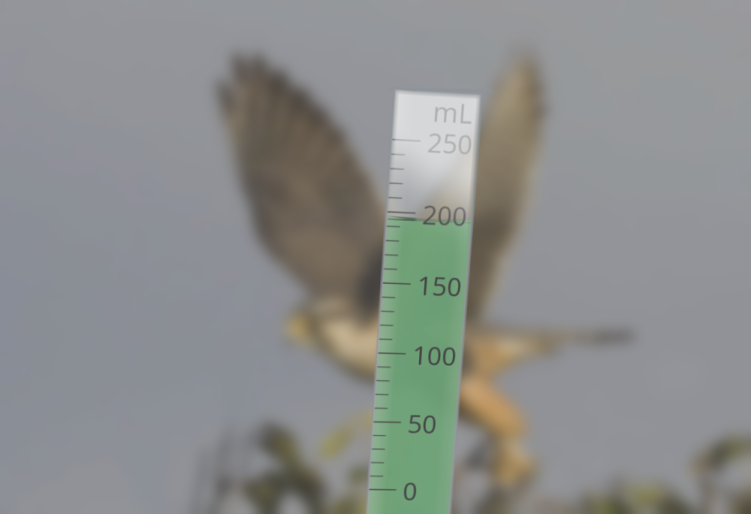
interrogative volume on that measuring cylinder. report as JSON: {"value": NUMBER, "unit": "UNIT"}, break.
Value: {"value": 195, "unit": "mL"}
